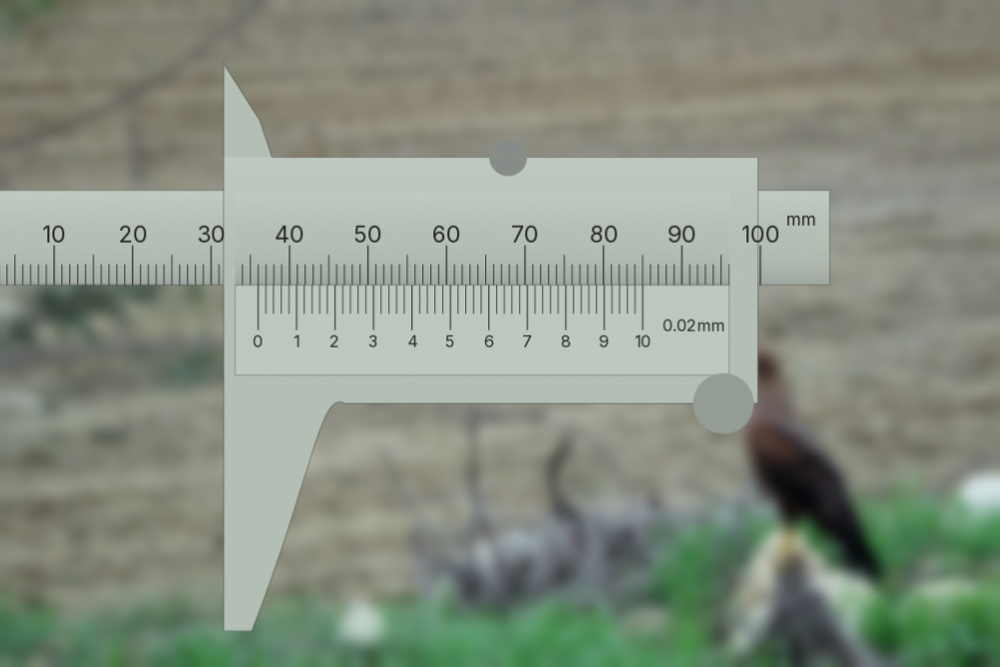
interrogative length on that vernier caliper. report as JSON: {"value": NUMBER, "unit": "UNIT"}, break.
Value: {"value": 36.0, "unit": "mm"}
